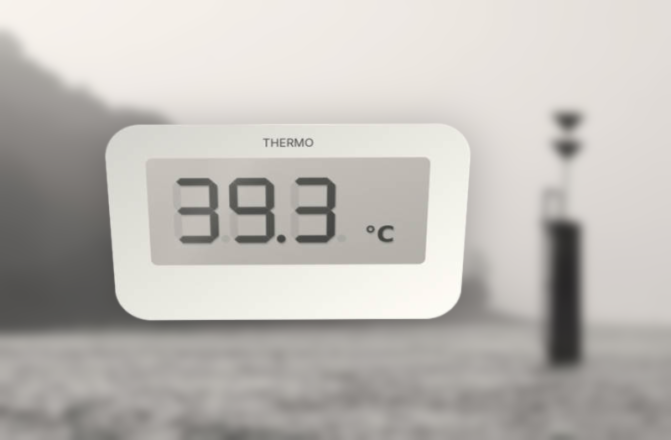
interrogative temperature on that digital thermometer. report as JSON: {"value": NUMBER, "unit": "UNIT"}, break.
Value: {"value": 39.3, "unit": "°C"}
